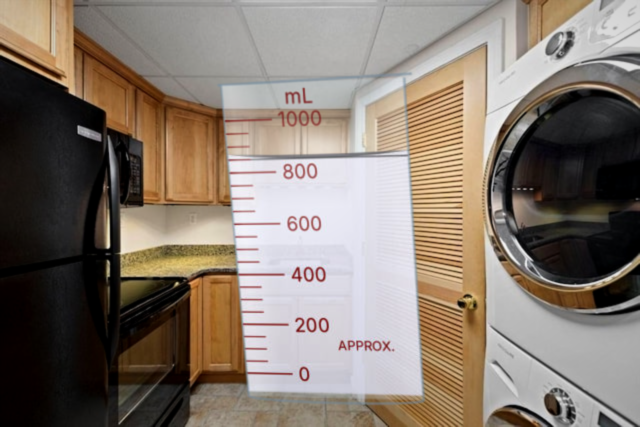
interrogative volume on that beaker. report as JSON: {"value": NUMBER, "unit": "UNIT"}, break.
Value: {"value": 850, "unit": "mL"}
